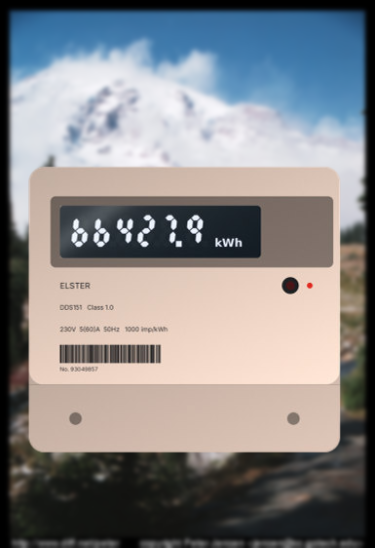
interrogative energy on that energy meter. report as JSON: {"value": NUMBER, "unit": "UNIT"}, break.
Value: {"value": 66427.9, "unit": "kWh"}
